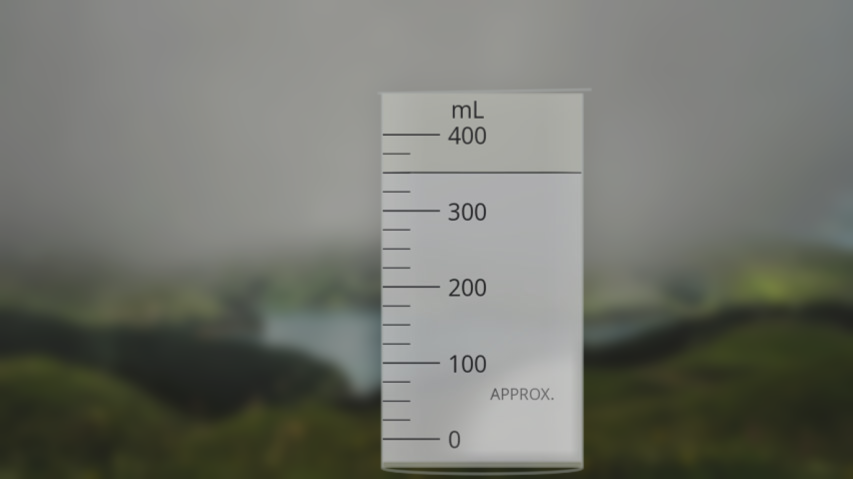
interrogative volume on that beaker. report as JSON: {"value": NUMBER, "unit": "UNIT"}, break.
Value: {"value": 350, "unit": "mL"}
